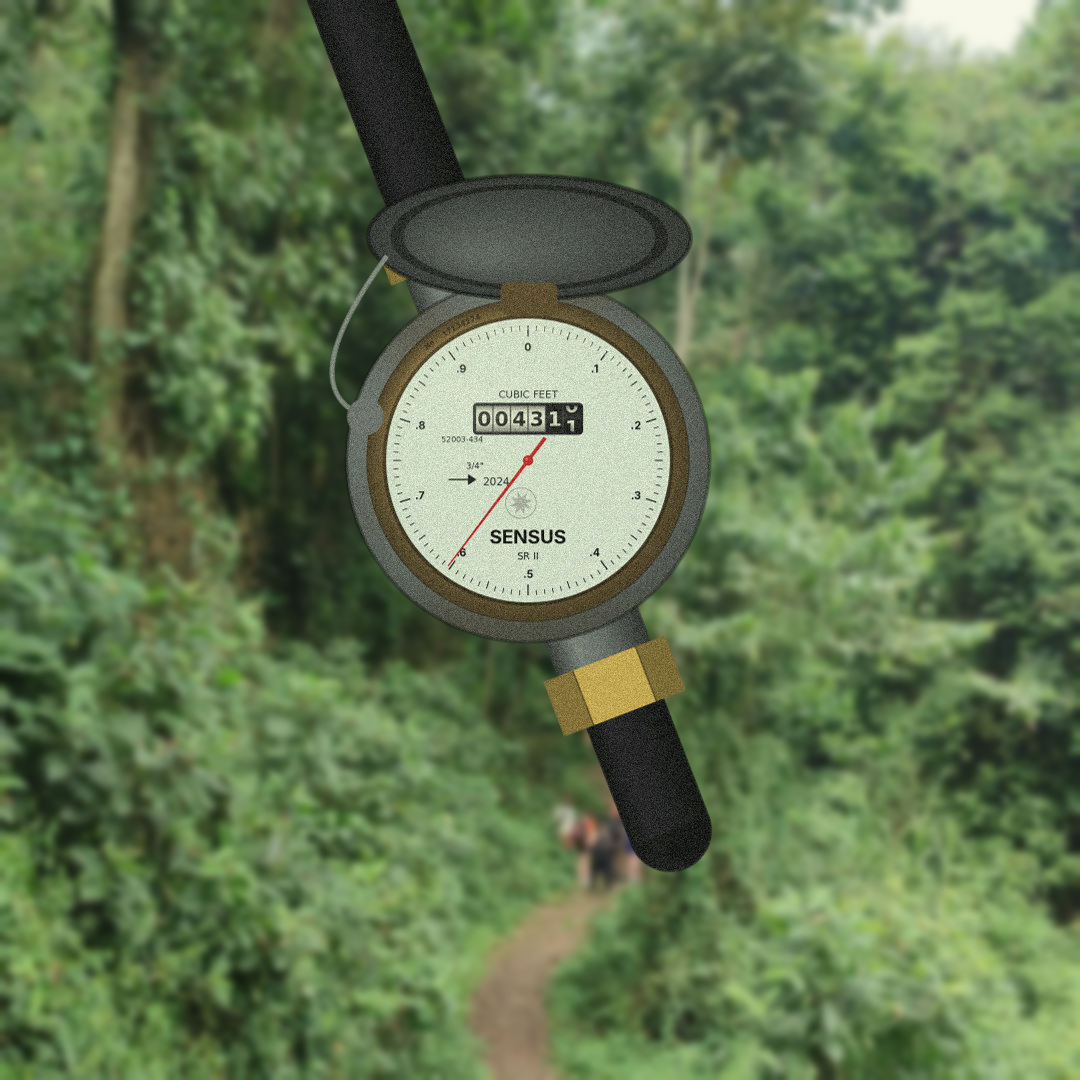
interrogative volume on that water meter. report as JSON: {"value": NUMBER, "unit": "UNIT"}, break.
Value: {"value": 4310.60, "unit": "ft³"}
